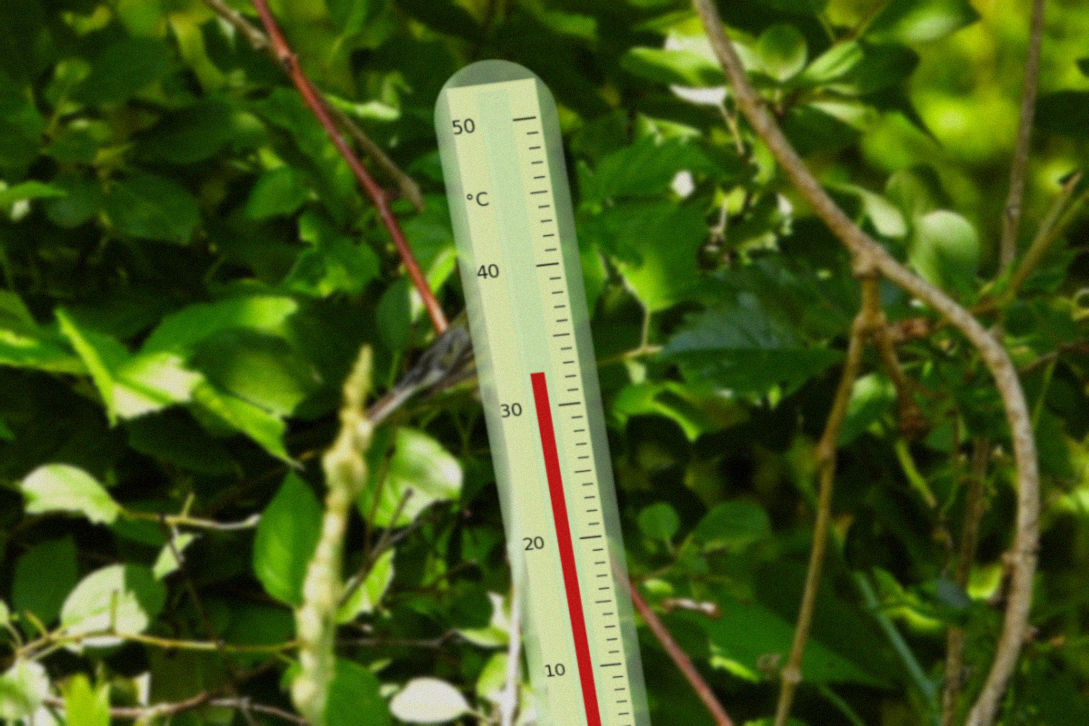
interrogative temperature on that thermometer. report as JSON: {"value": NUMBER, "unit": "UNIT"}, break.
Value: {"value": 32.5, "unit": "°C"}
